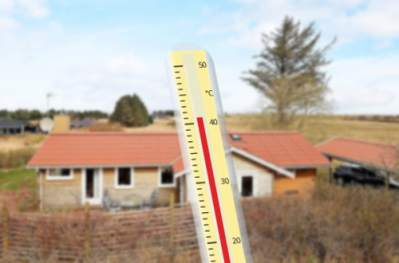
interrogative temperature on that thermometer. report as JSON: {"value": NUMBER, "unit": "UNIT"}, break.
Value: {"value": 41, "unit": "°C"}
